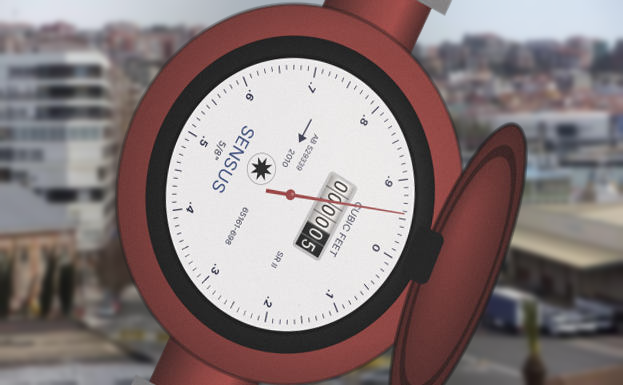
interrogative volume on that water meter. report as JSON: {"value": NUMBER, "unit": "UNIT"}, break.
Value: {"value": 4.94, "unit": "ft³"}
